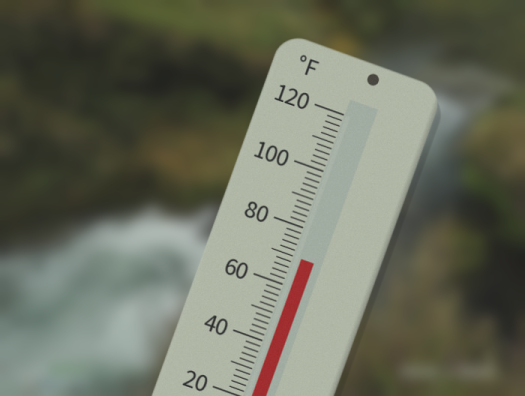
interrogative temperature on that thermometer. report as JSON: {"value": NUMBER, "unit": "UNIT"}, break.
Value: {"value": 70, "unit": "°F"}
